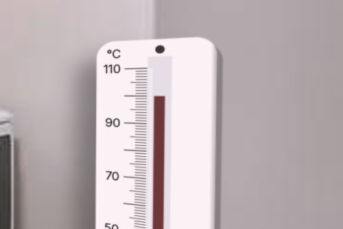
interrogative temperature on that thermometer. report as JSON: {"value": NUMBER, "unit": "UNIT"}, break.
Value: {"value": 100, "unit": "°C"}
